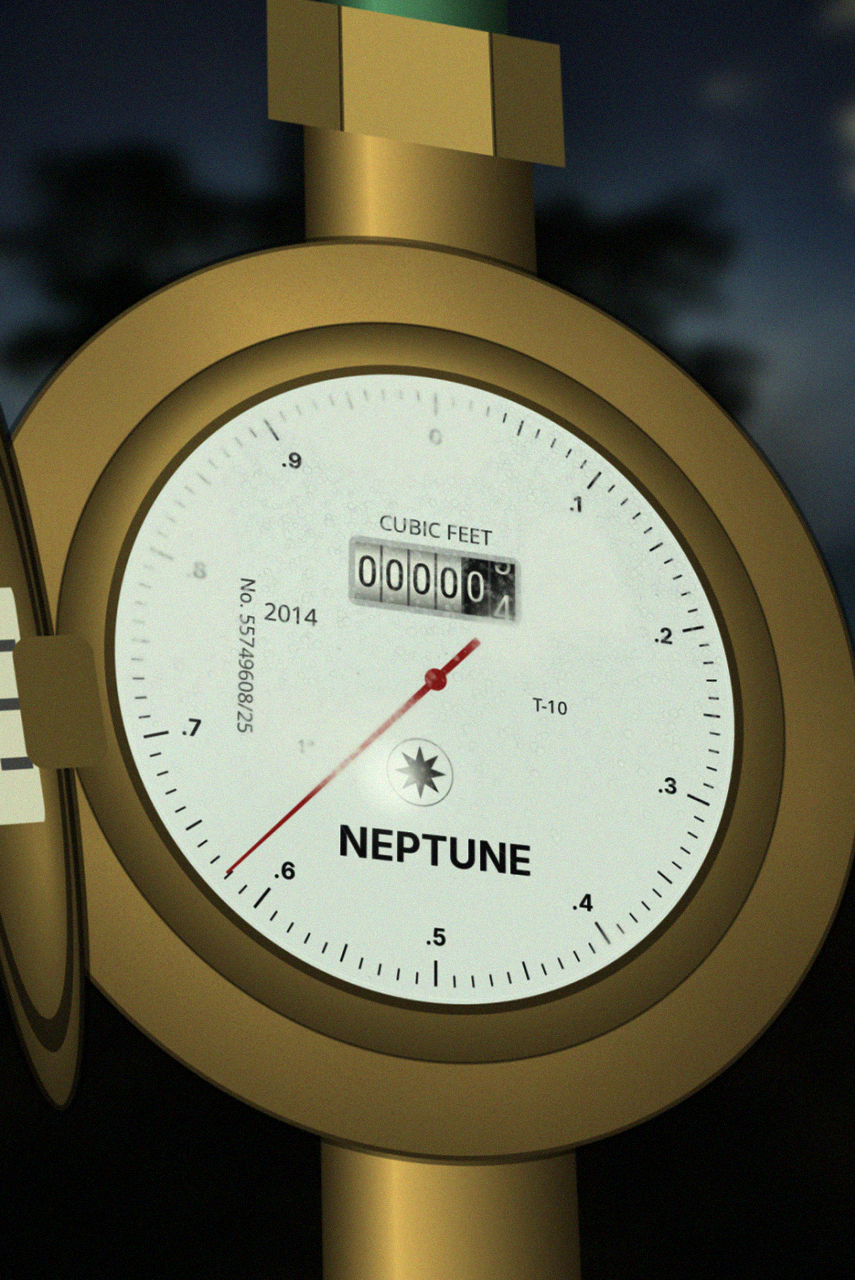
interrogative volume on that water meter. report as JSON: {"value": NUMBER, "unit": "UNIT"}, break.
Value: {"value": 3.62, "unit": "ft³"}
